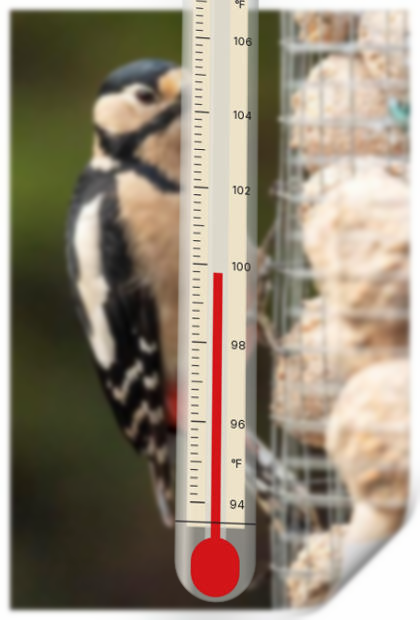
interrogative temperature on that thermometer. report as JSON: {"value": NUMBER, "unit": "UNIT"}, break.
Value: {"value": 99.8, "unit": "°F"}
